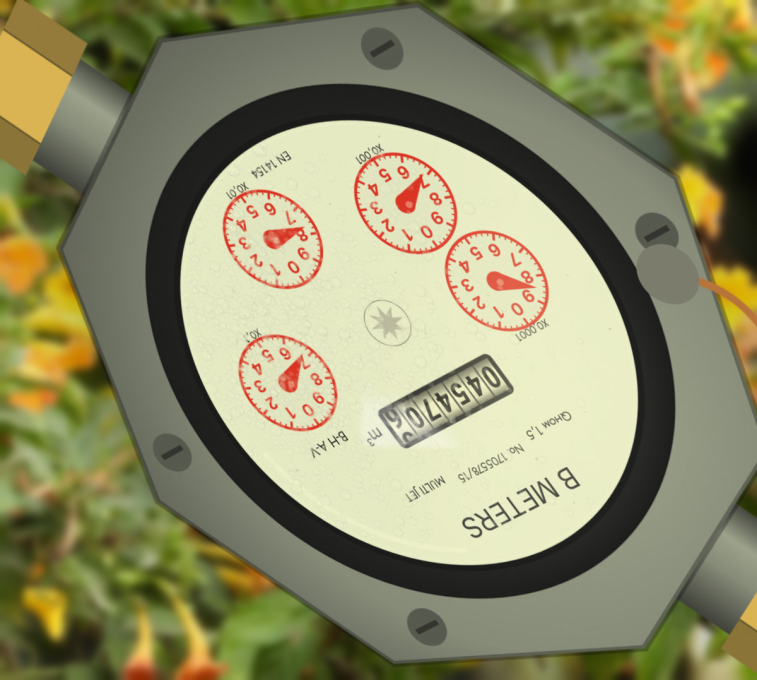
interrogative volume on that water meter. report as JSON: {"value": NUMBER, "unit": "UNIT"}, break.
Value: {"value": 454705.6768, "unit": "m³"}
